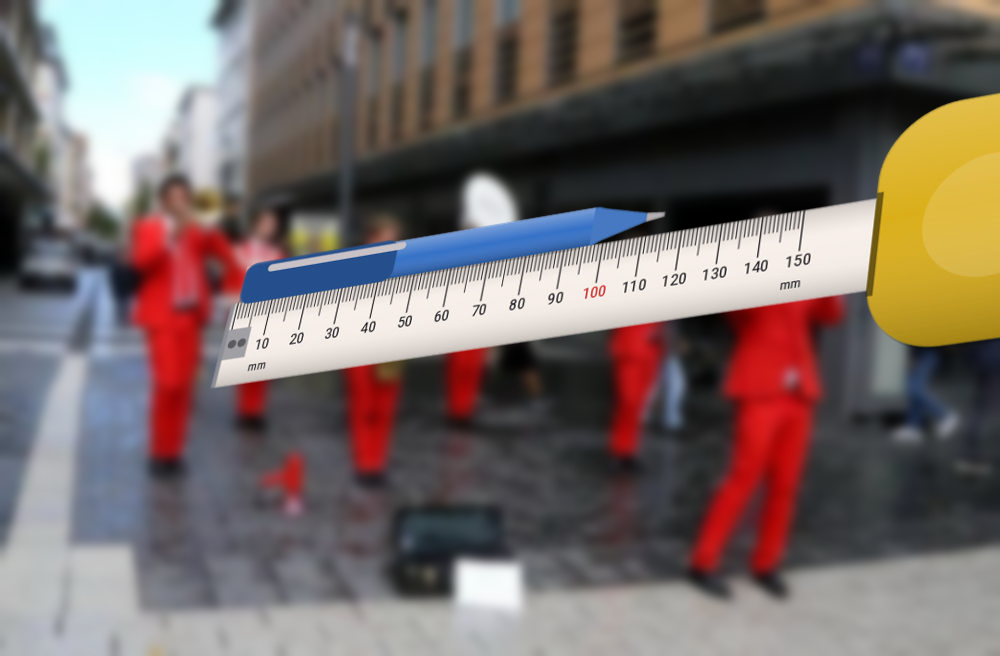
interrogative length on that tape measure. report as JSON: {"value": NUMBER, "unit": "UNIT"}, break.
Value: {"value": 115, "unit": "mm"}
